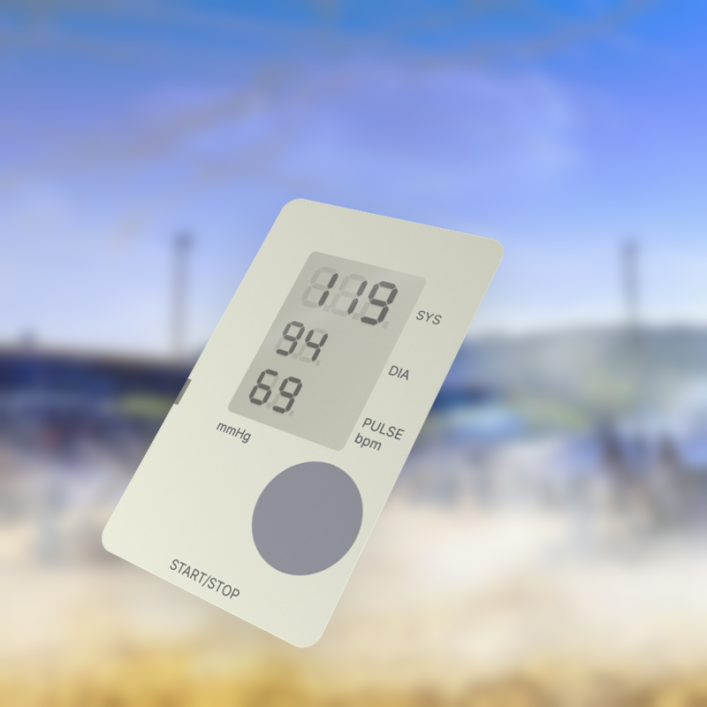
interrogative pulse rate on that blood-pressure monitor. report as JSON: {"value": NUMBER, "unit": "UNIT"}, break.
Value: {"value": 69, "unit": "bpm"}
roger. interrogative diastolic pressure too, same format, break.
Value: {"value": 94, "unit": "mmHg"}
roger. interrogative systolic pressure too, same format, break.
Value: {"value": 119, "unit": "mmHg"}
